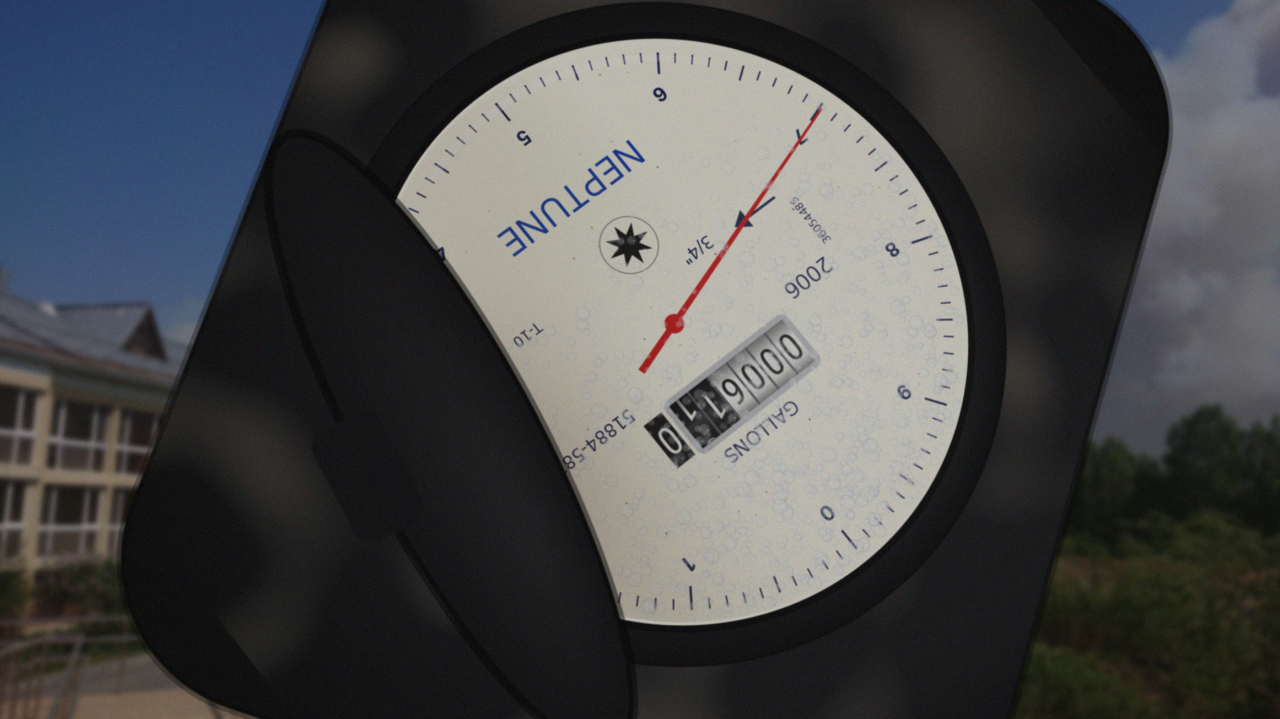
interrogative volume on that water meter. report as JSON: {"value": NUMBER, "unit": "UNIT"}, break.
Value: {"value": 6107.0, "unit": "gal"}
